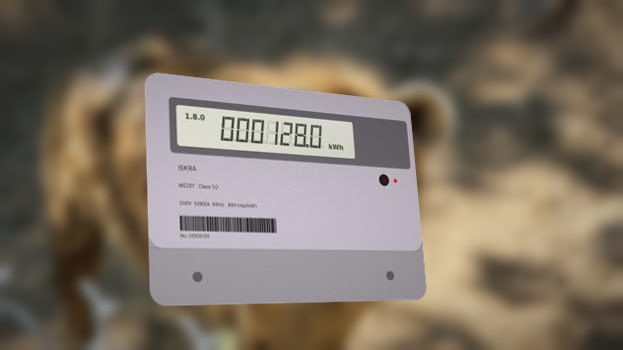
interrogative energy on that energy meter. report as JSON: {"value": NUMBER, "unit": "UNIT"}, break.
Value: {"value": 128.0, "unit": "kWh"}
